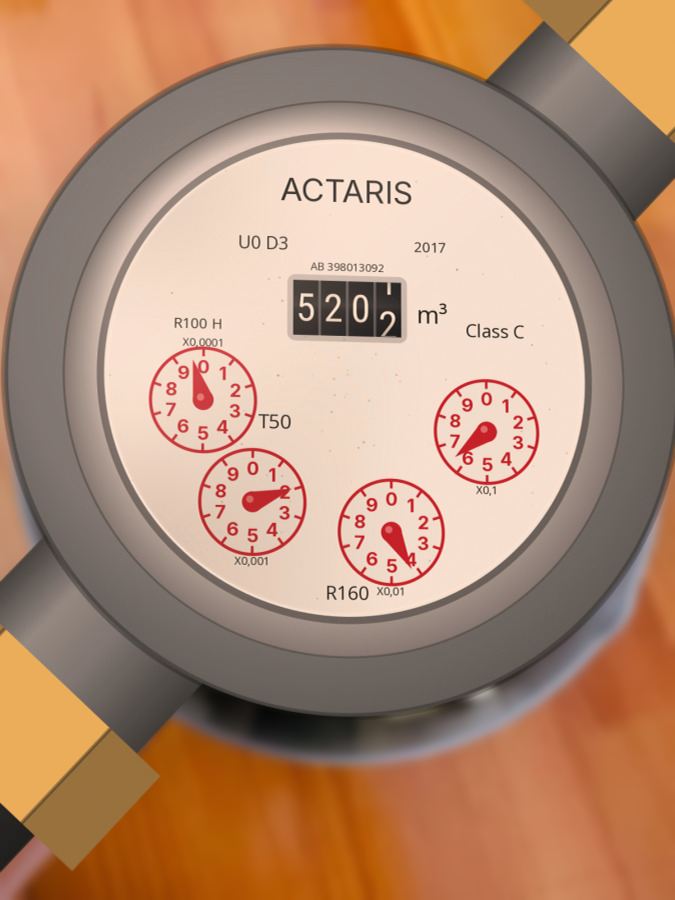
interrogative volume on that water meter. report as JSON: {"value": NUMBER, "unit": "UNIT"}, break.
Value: {"value": 5201.6419, "unit": "m³"}
